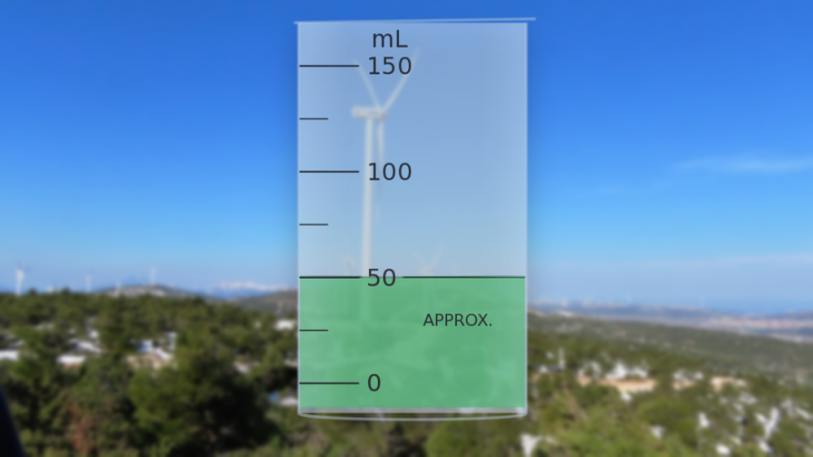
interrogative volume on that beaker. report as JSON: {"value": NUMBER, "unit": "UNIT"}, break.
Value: {"value": 50, "unit": "mL"}
